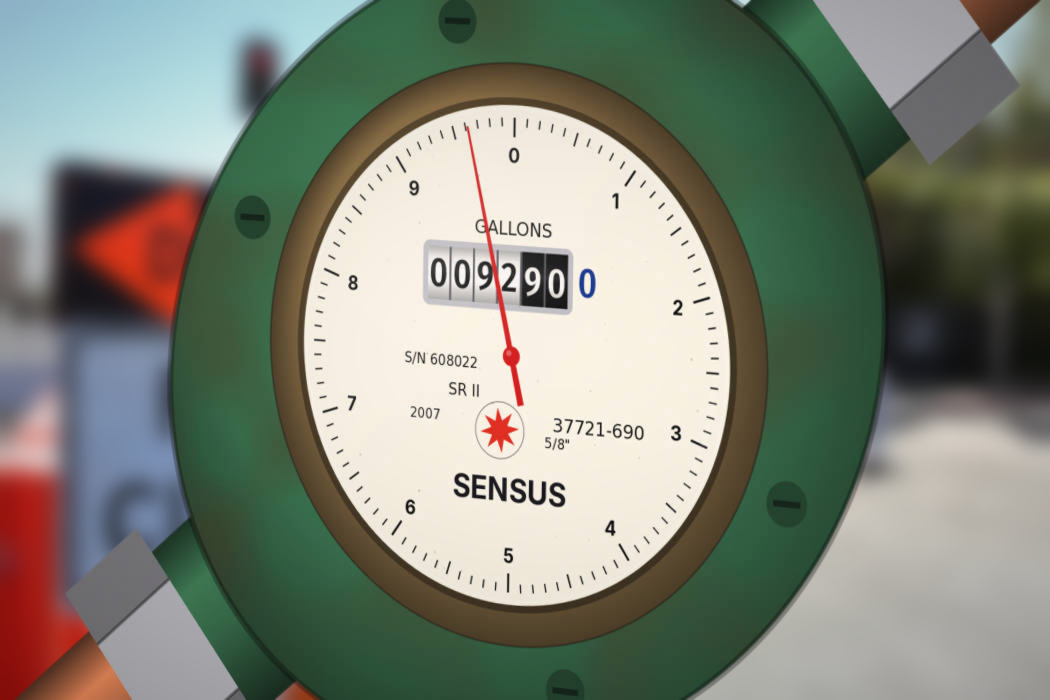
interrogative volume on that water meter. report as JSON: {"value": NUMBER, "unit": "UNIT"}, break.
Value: {"value": 92899.6, "unit": "gal"}
